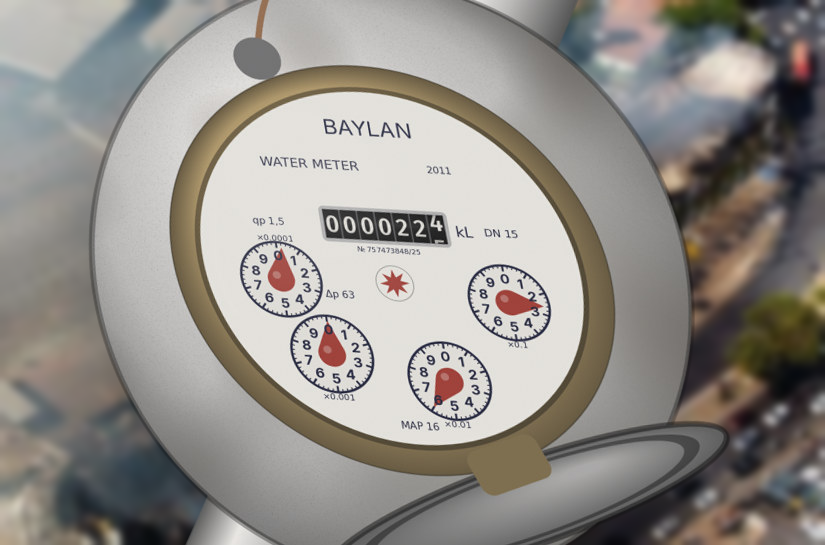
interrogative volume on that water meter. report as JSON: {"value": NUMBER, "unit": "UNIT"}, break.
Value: {"value": 224.2600, "unit": "kL"}
